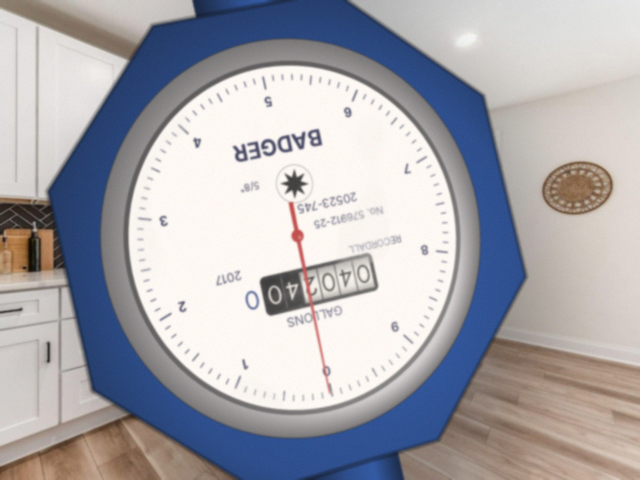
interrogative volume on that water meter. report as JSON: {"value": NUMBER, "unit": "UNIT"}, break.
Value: {"value": 402400.0, "unit": "gal"}
